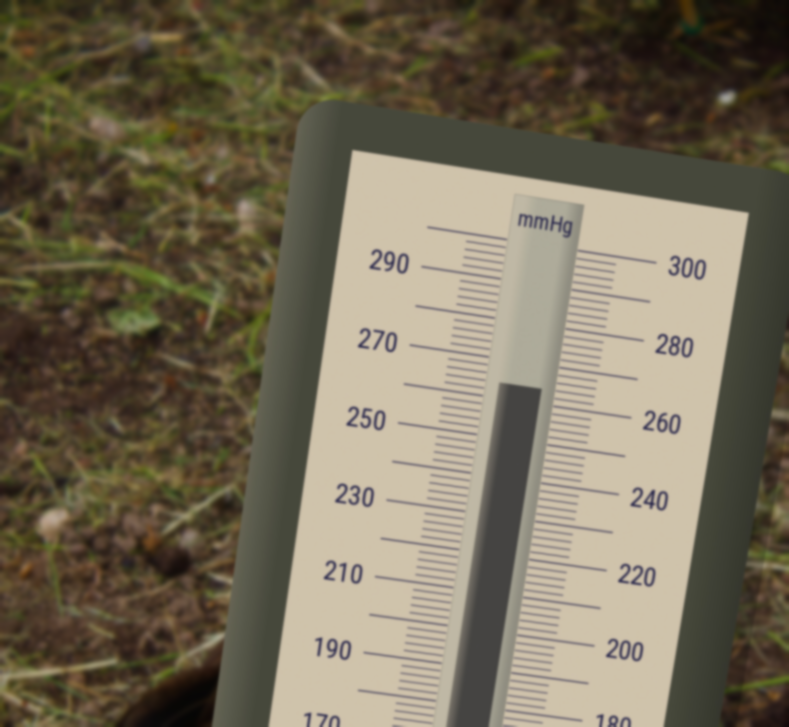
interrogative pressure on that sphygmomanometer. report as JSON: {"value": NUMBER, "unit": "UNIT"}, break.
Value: {"value": 264, "unit": "mmHg"}
